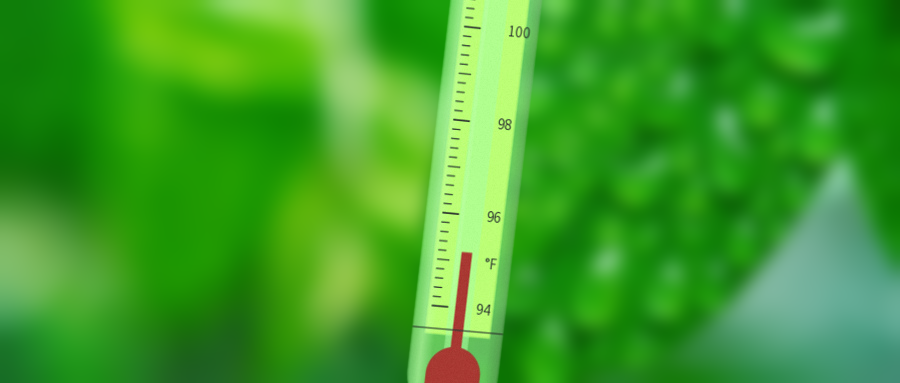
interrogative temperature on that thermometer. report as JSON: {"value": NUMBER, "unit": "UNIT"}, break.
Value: {"value": 95.2, "unit": "°F"}
